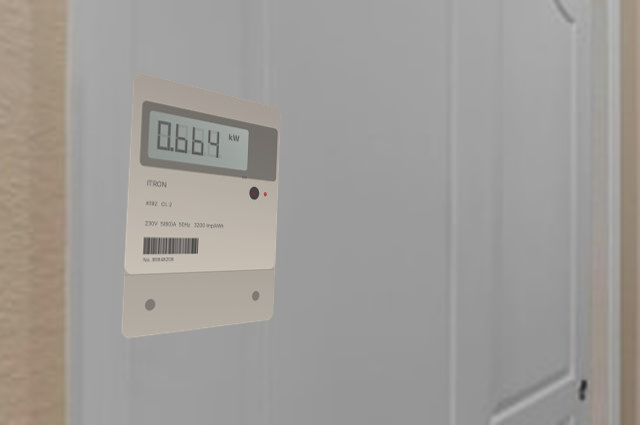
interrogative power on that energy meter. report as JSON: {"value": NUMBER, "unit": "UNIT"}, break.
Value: {"value": 0.664, "unit": "kW"}
